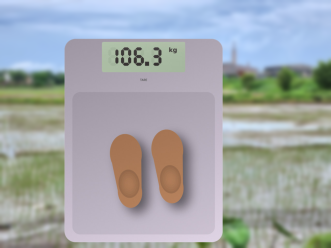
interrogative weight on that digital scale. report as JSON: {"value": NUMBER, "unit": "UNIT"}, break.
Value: {"value": 106.3, "unit": "kg"}
